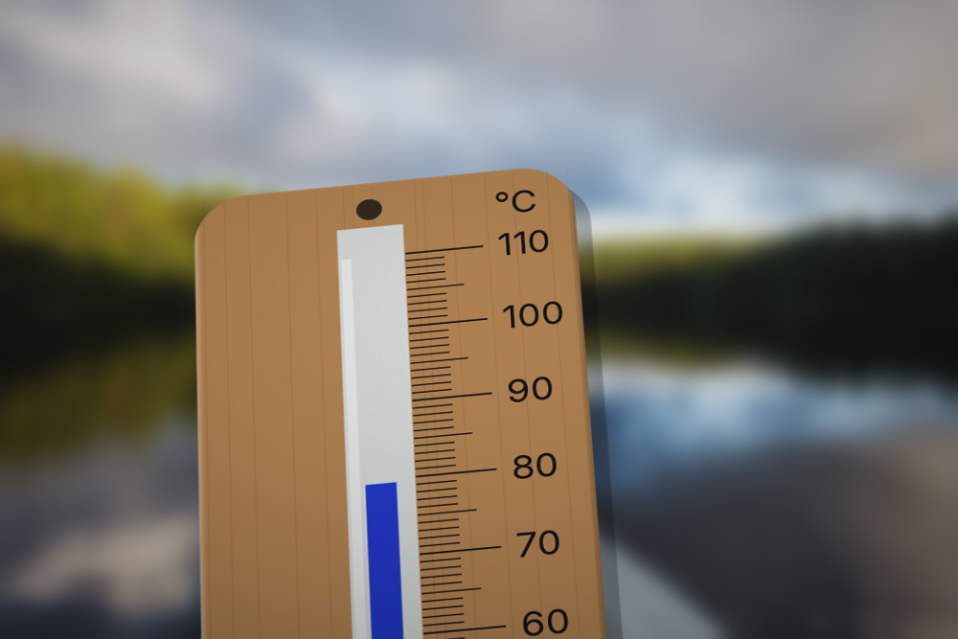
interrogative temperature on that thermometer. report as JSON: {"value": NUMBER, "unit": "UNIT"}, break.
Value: {"value": 79.5, "unit": "°C"}
